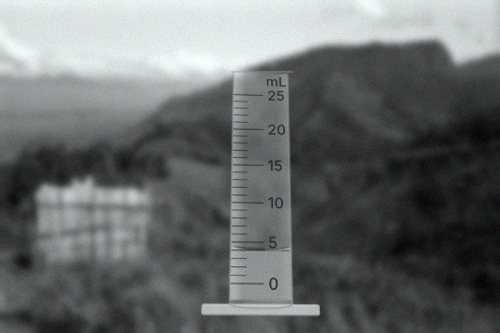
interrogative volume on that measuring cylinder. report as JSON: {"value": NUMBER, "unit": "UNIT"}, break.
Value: {"value": 4, "unit": "mL"}
